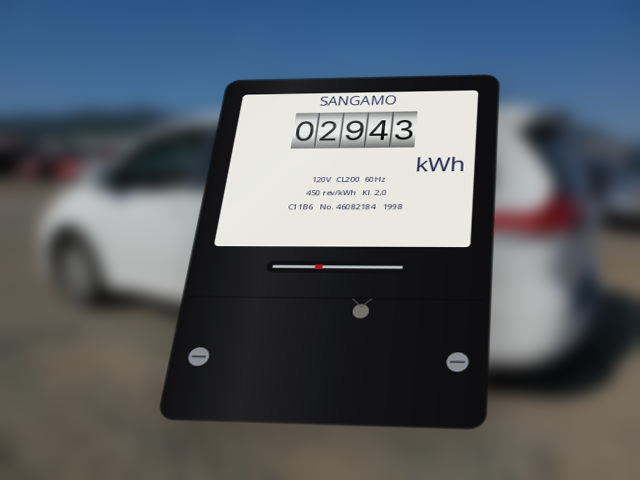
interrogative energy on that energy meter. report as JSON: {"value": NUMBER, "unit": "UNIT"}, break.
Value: {"value": 2943, "unit": "kWh"}
